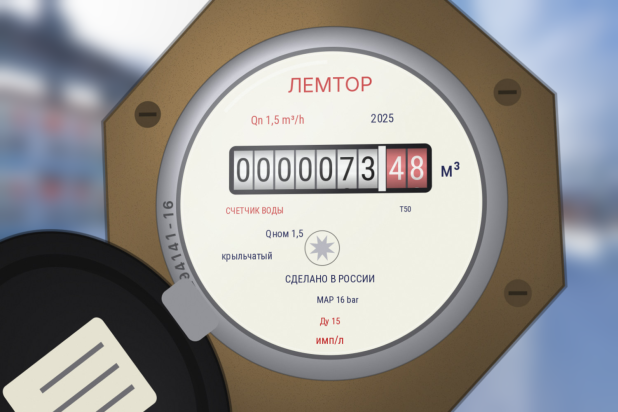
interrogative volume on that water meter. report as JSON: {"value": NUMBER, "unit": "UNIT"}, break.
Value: {"value": 73.48, "unit": "m³"}
